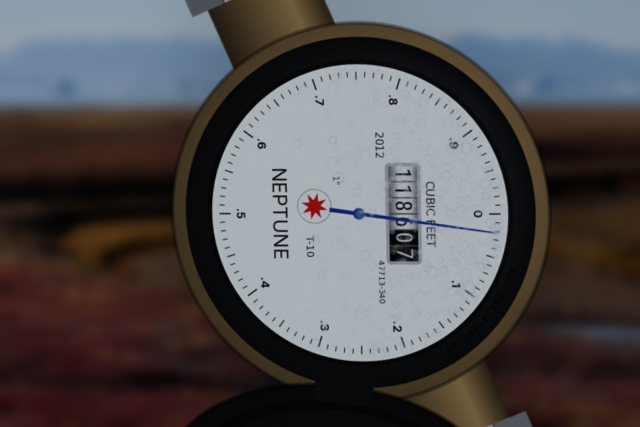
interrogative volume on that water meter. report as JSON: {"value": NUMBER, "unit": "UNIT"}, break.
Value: {"value": 118607.02, "unit": "ft³"}
